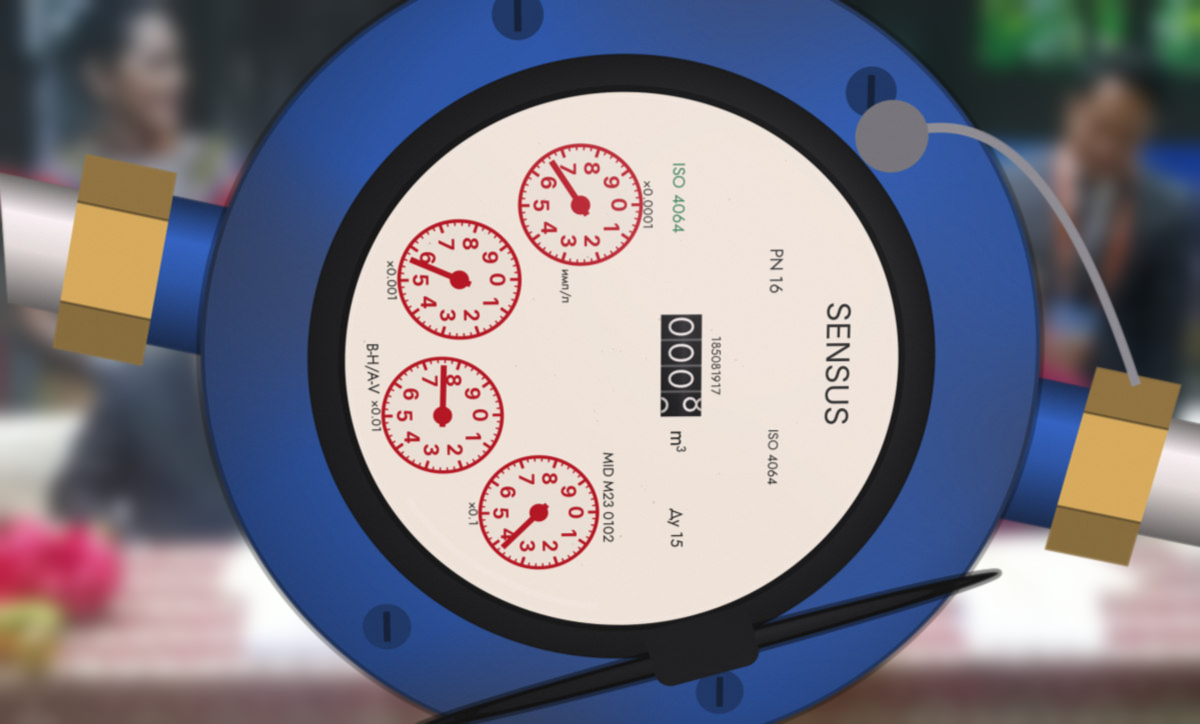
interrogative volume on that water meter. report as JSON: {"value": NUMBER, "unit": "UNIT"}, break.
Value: {"value": 8.3756, "unit": "m³"}
